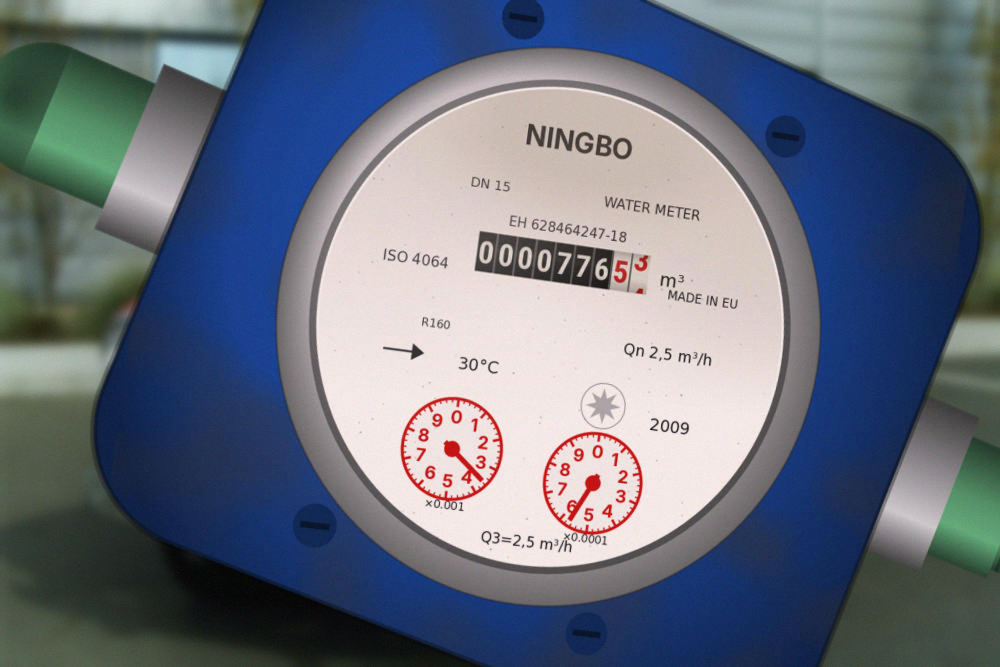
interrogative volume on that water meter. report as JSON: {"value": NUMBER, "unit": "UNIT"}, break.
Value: {"value": 776.5335, "unit": "m³"}
